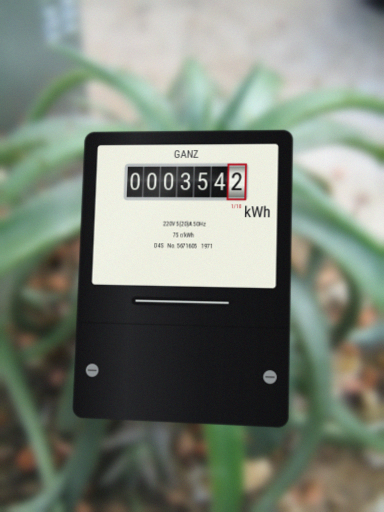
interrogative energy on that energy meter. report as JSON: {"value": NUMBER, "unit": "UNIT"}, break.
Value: {"value": 354.2, "unit": "kWh"}
